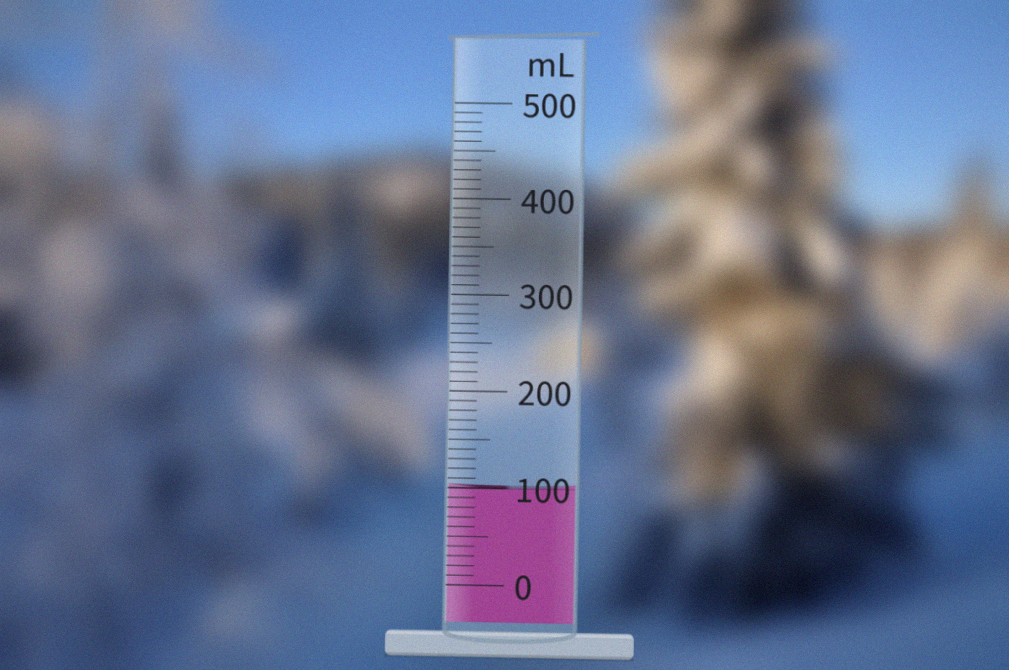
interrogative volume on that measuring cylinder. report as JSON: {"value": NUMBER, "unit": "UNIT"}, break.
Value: {"value": 100, "unit": "mL"}
